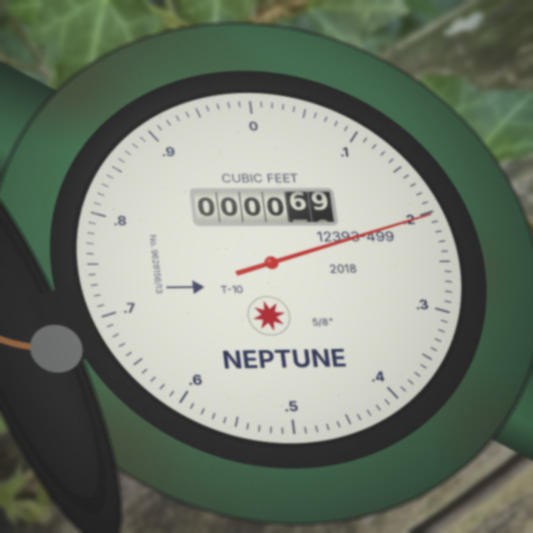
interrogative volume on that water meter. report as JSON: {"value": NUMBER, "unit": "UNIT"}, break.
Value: {"value": 69.20, "unit": "ft³"}
